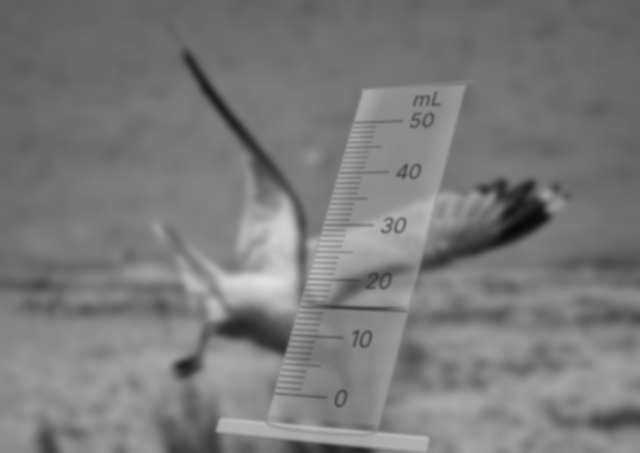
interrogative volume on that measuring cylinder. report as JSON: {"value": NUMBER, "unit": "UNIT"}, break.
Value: {"value": 15, "unit": "mL"}
